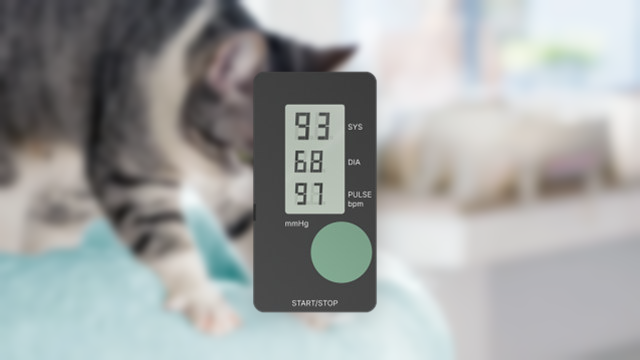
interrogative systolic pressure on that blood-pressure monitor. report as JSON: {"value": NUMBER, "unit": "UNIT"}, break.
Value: {"value": 93, "unit": "mmHg"}
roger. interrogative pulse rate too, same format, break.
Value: {"value": 97, "unit": "bpm"}
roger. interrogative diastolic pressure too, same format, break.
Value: {"value": 68, "unit": "mmHg"}
